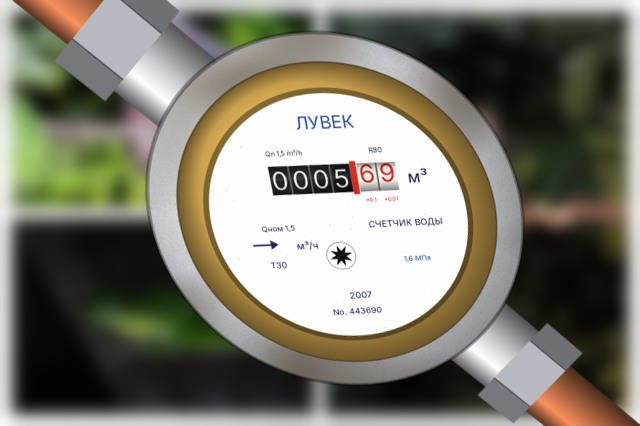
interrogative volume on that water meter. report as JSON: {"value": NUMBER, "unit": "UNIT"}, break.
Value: {"value": 5.69, "unit": "m³"}
